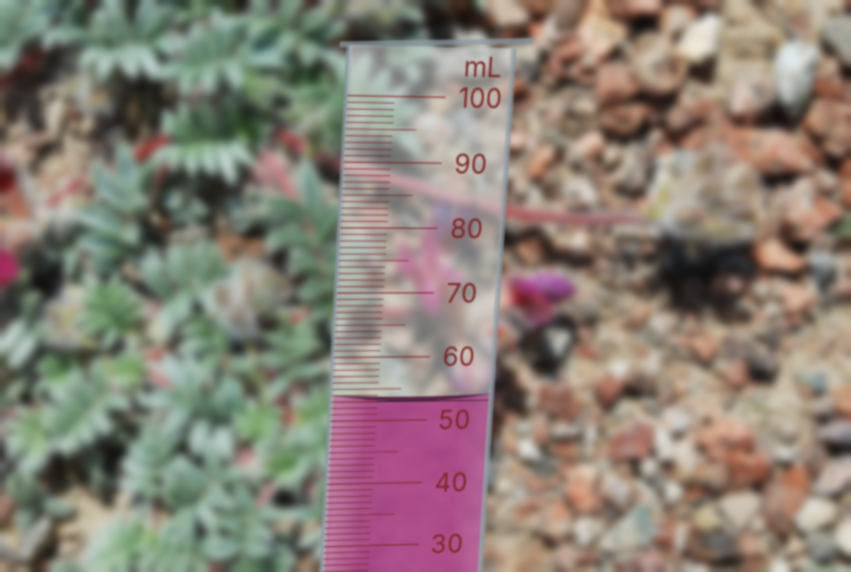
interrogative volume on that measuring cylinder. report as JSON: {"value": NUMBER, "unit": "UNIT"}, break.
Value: {"value": 53, "unit": "mL"}
